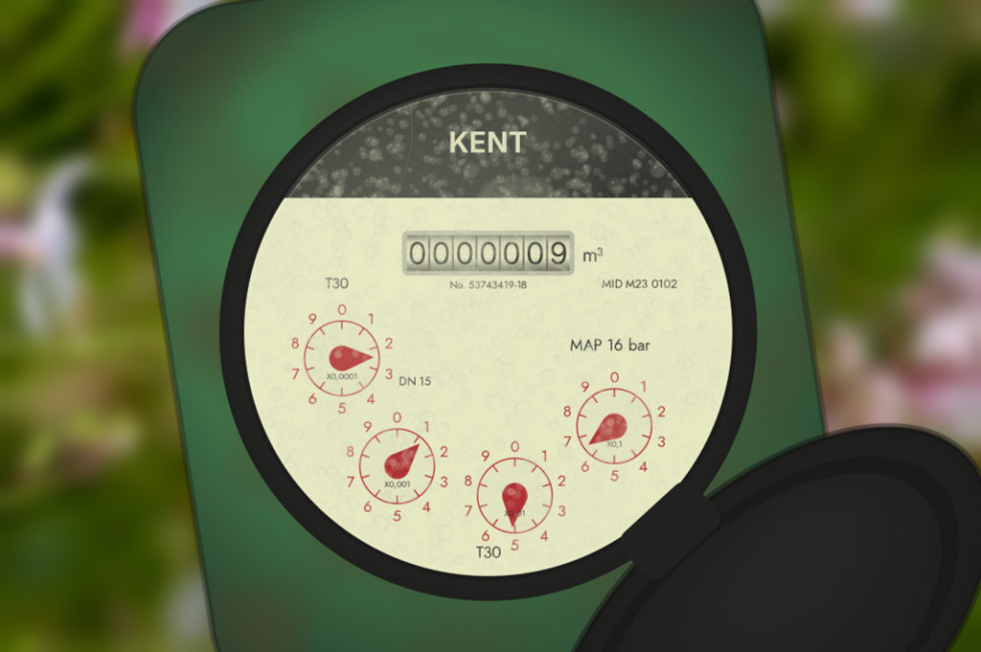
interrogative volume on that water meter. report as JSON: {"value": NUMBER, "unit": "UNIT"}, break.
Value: {"value": 9.6512, "unit": "m³"}
